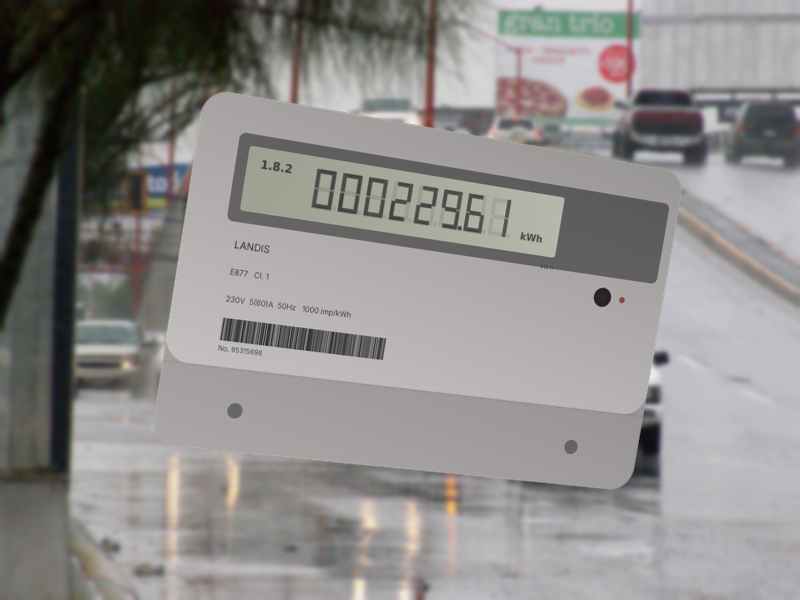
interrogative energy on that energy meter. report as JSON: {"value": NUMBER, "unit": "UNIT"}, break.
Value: {"value": 229.61, "unit": "kWh"}
